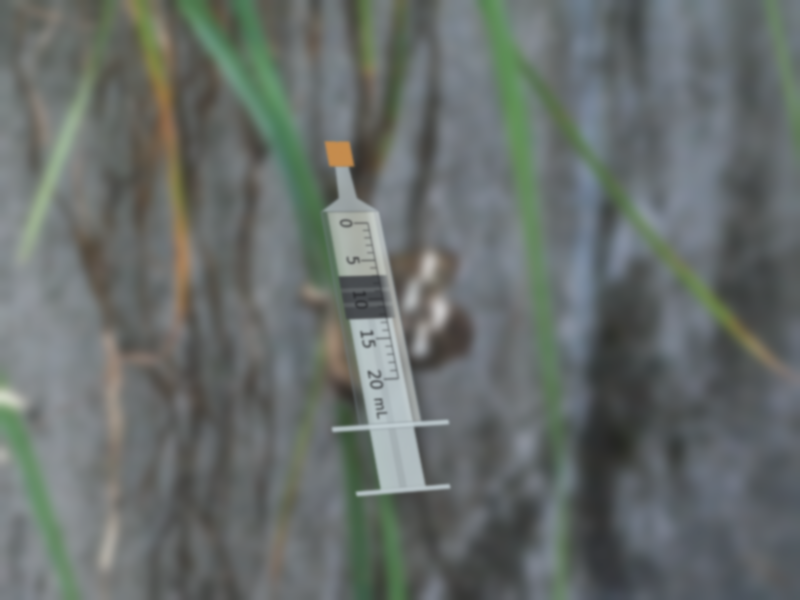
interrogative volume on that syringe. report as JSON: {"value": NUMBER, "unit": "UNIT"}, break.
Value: {"value": 7, "unit": "mL"}
